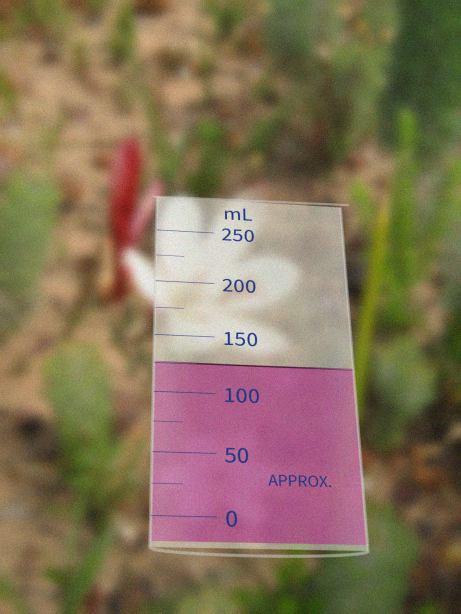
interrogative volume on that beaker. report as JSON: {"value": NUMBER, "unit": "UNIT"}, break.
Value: {"value": 125, "unit": "mL"}
